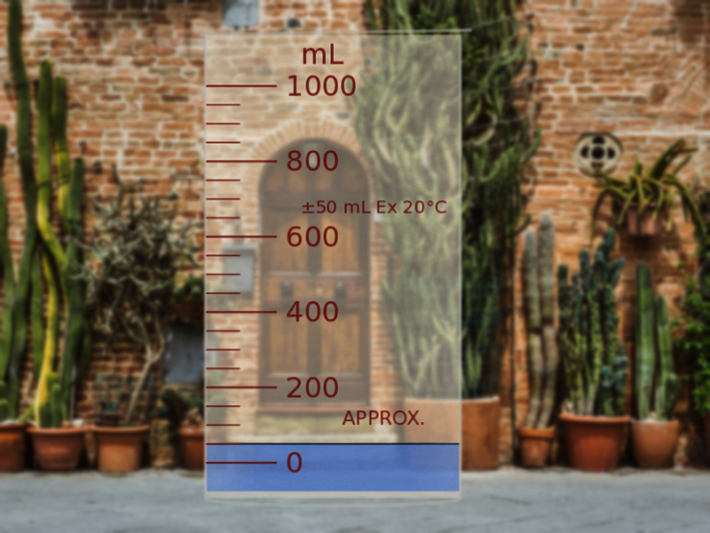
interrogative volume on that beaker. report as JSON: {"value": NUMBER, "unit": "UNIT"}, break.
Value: {"value": 50, "unit": "mL"}
